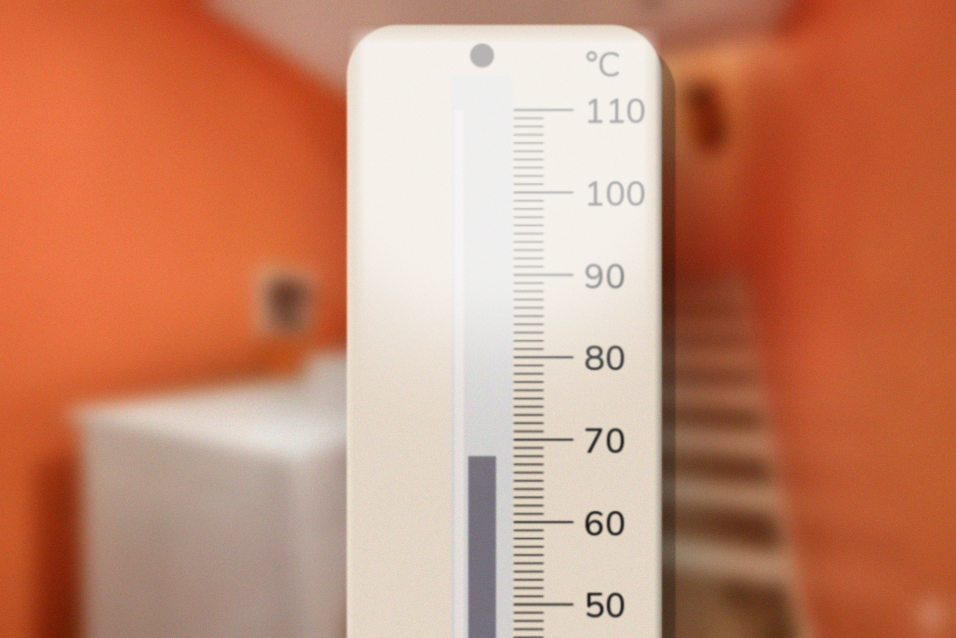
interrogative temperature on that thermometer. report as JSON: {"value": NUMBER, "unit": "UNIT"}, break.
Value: {"value": 68, "unit": "°C"}
